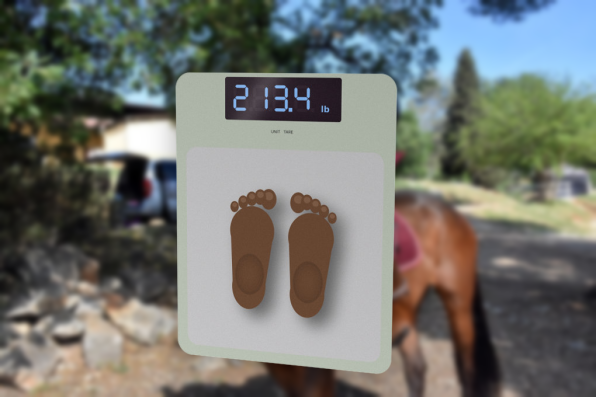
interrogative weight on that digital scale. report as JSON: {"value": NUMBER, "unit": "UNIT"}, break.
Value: {"value": 213.4, "unit": "lb"}
